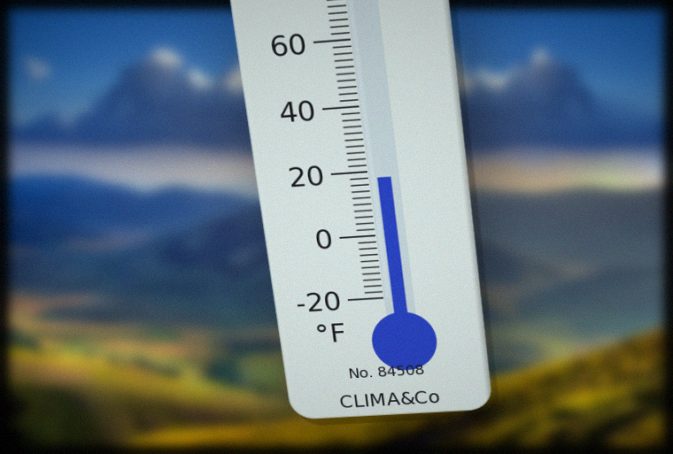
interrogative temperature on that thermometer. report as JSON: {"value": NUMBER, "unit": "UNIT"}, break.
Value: {"value": 18, "unit": "°F"}
